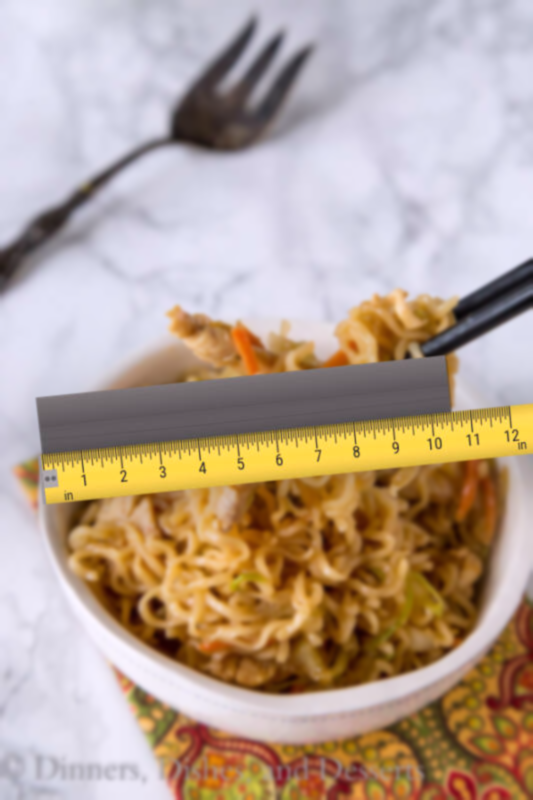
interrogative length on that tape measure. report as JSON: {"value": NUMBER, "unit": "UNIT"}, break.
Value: {"value": 10.5, "unit": "in"}
